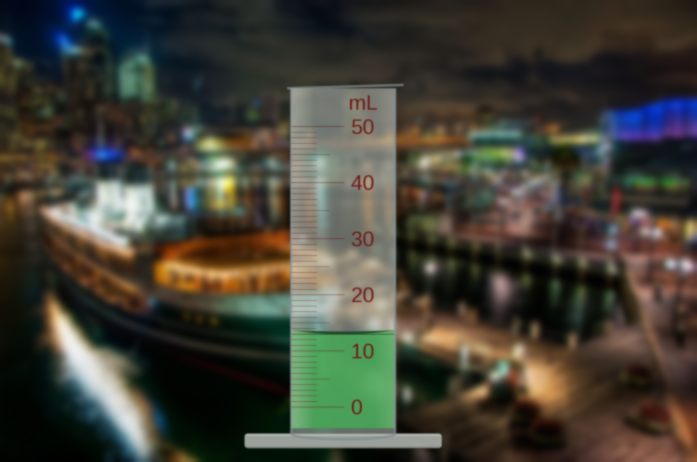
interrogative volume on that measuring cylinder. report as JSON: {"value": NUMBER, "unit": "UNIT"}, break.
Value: {"value": 13, "unit": "mL"}
